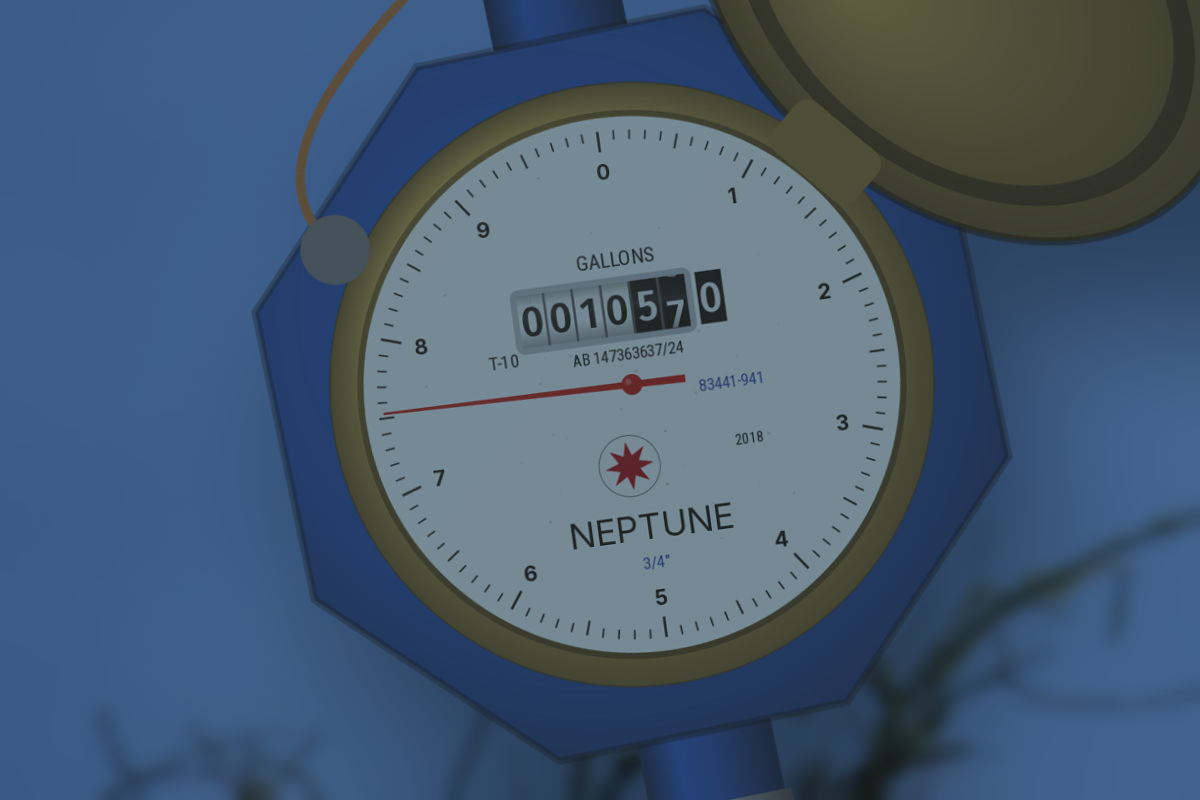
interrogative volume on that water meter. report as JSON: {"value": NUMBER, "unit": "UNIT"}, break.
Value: {"value": 10567.5, "unit": "gal"}
